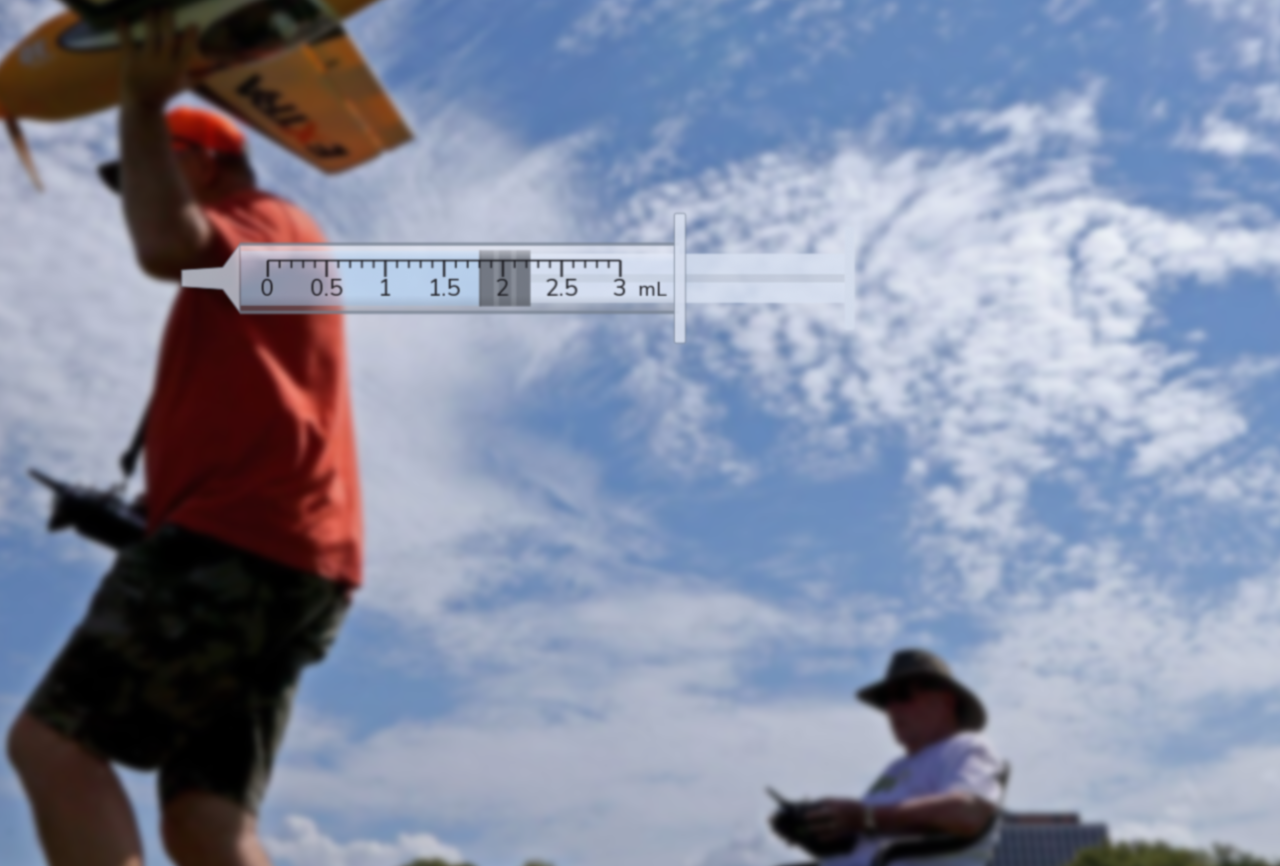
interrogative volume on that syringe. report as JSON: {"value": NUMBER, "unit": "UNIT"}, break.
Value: {"value": 1.8, "unit": "mL"}
